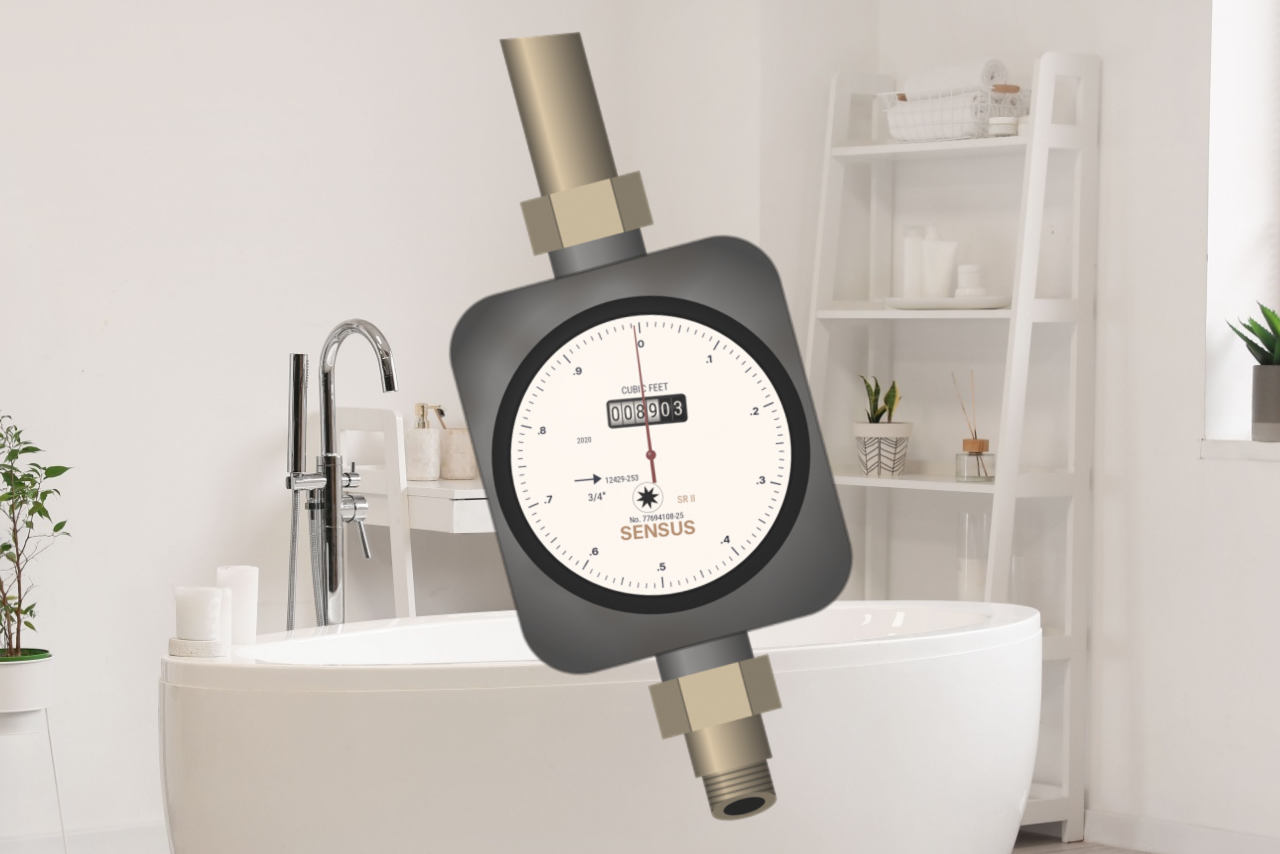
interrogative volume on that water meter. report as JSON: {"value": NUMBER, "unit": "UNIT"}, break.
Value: {"value": 8902.99, "unit": "ft³"}
